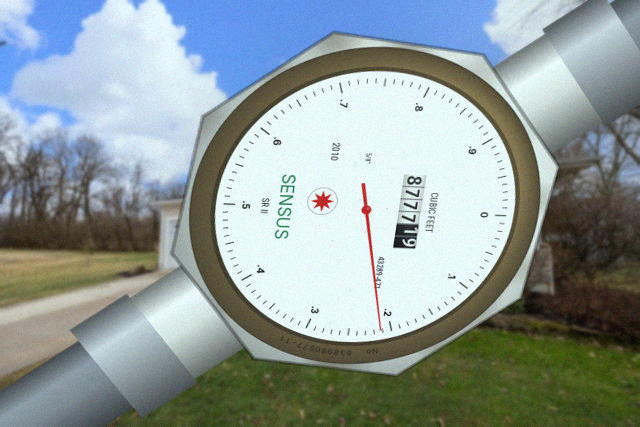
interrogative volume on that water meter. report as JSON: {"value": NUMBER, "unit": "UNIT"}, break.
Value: {"value": 877719.21, "unit": "ft³"}
